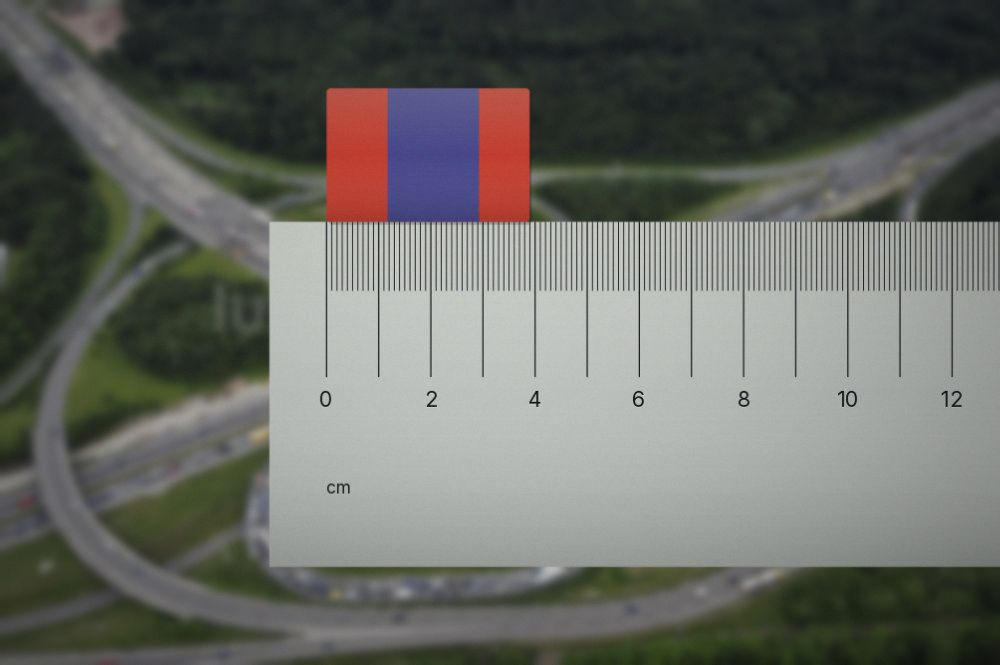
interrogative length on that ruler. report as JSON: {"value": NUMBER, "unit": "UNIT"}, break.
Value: {"value": 3.9, "unit": "cm"}
